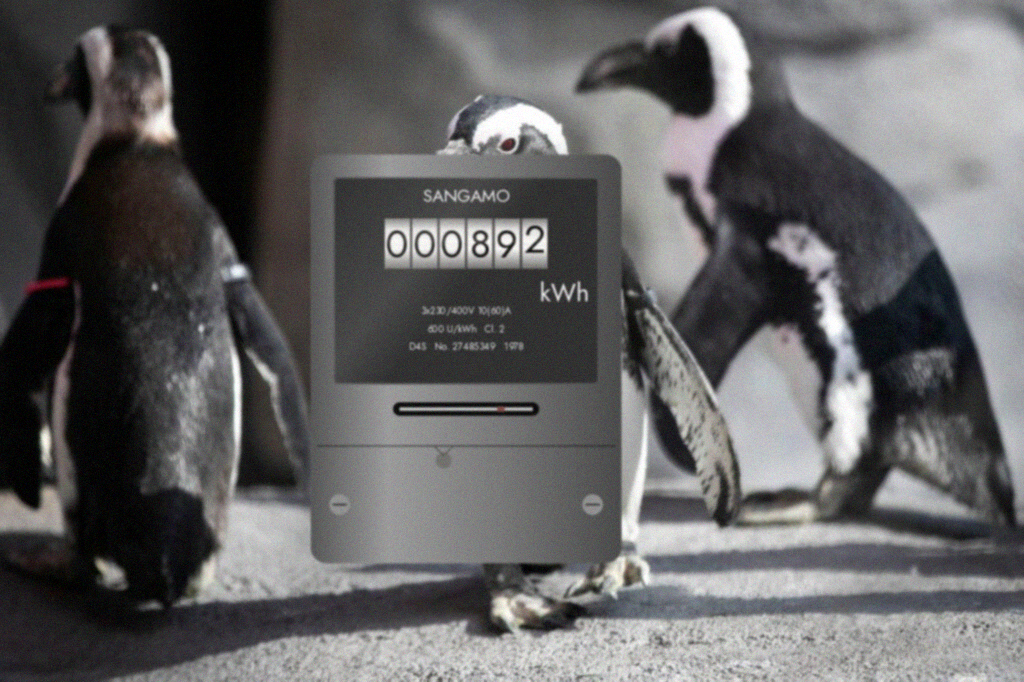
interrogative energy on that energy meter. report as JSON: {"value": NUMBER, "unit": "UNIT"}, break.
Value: {"value": 892, "unit": "kWh"}
